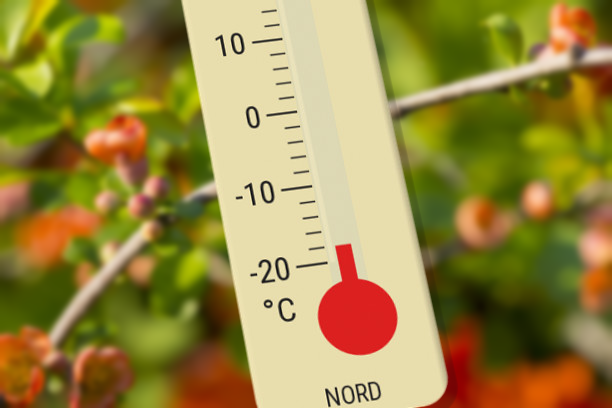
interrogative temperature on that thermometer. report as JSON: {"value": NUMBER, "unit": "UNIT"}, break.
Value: {"value": -18, "unit": "°C"}
